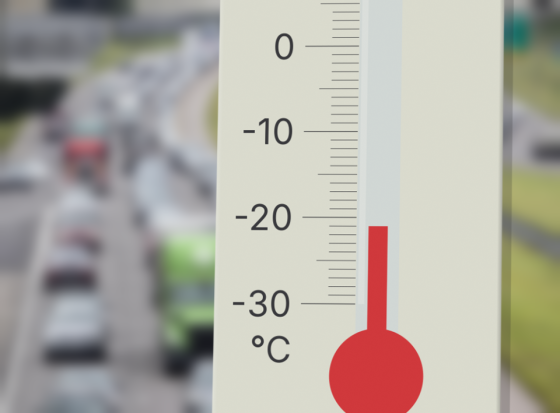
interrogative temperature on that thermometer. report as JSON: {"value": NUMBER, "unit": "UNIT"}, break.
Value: {"value": -21, "unit": "°C"}
